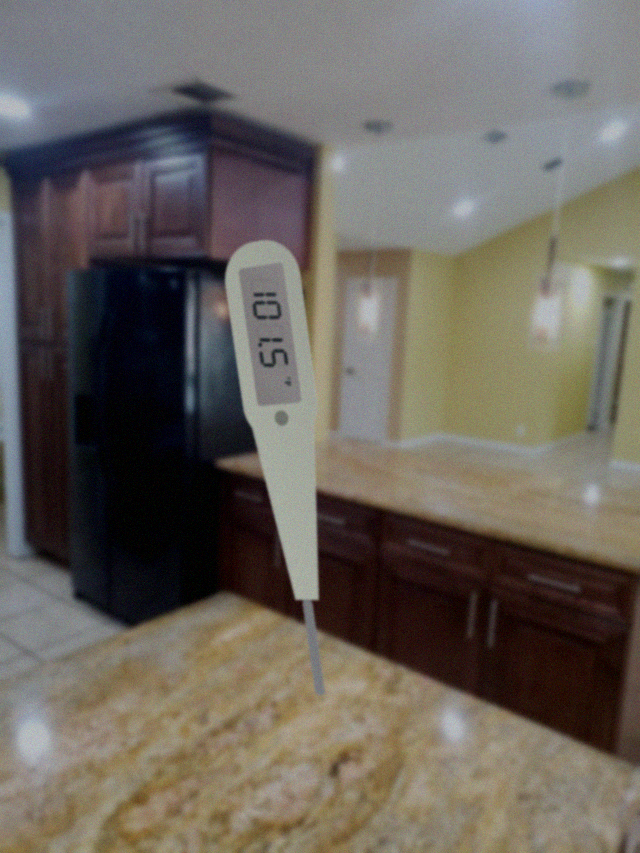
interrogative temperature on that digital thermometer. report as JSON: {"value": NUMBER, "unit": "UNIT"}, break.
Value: {"value": 101.5, "unit": "°F"}
